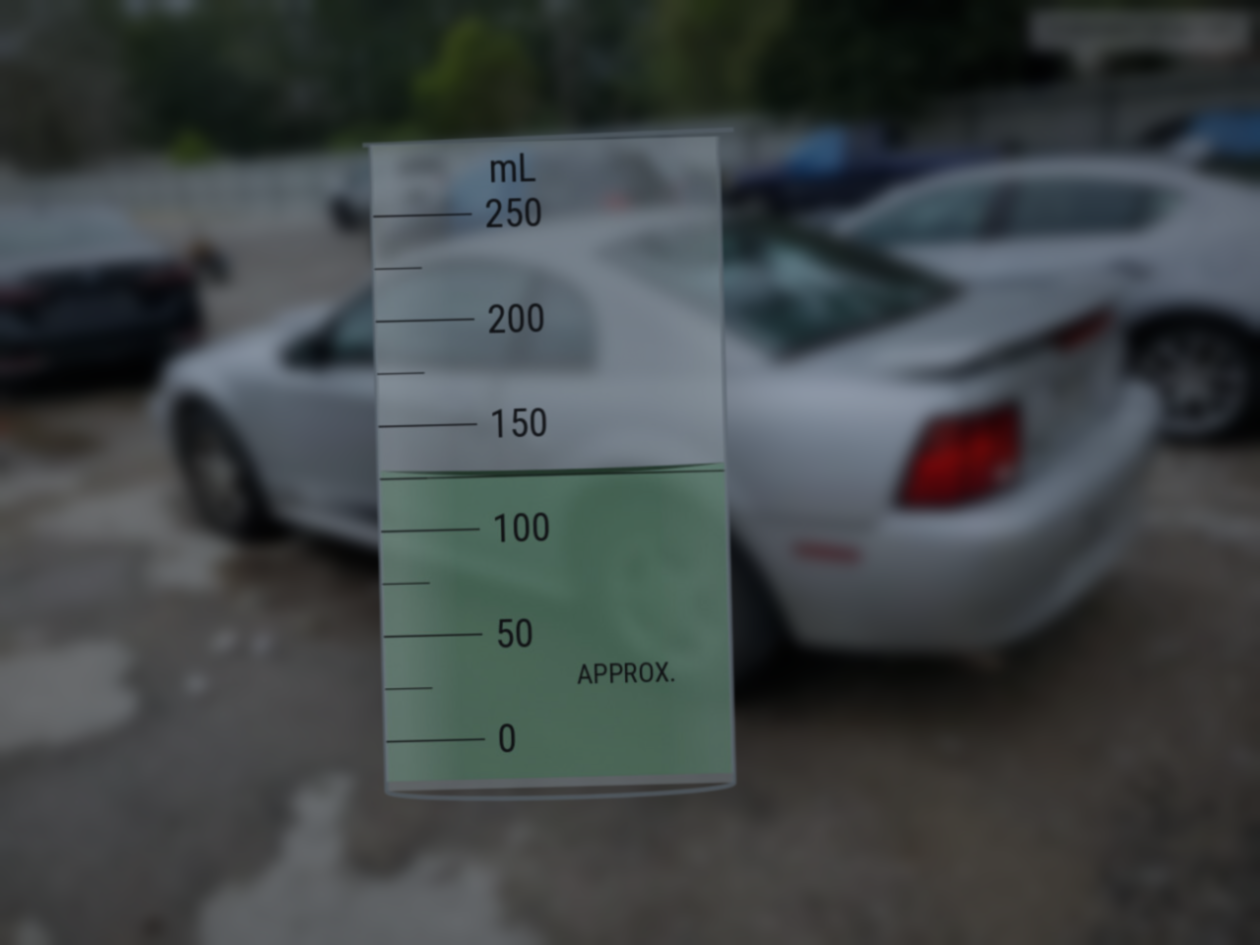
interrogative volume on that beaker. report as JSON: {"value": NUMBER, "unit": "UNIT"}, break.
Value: {"value": 125, "unit": "mL"}
